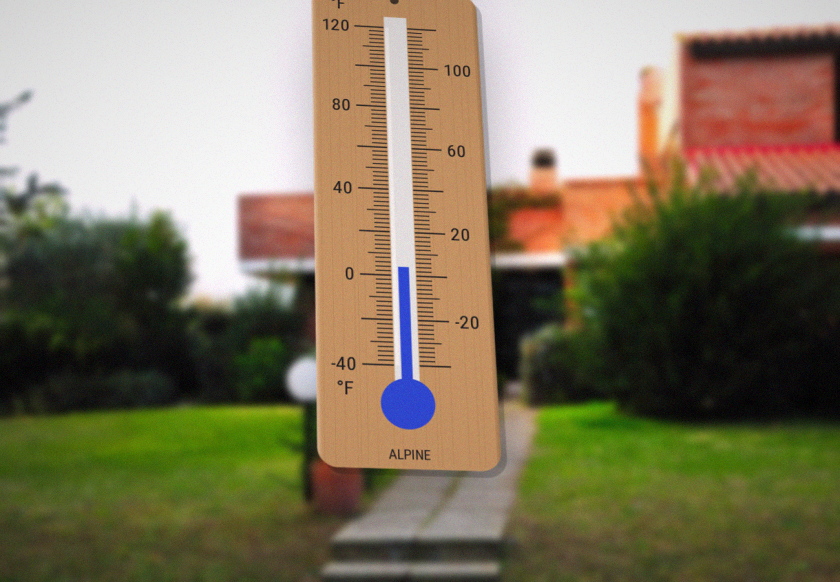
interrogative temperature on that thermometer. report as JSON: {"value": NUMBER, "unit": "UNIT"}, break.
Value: {"value": 4, "unit": "°F"}
